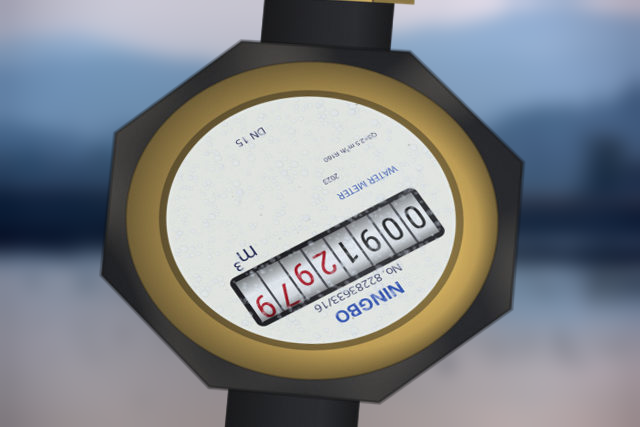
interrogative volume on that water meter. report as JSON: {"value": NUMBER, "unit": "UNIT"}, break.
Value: {"value": 91.2979, "unit": "m³"}
